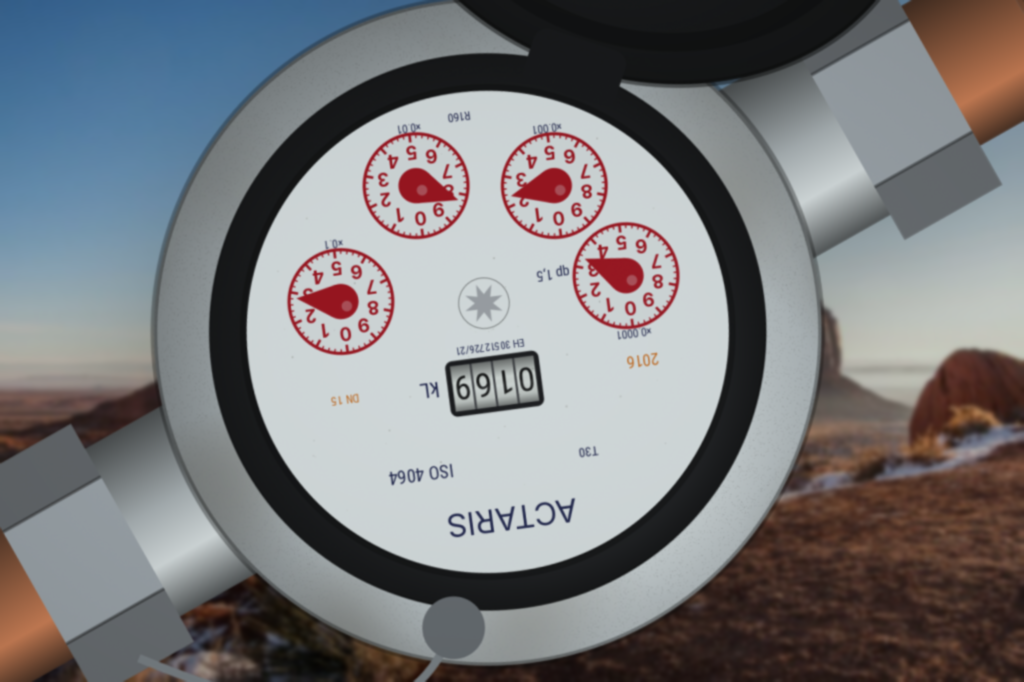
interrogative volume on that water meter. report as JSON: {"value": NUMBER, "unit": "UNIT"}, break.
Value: {"value": 169.2823, "unit": "kL"}
